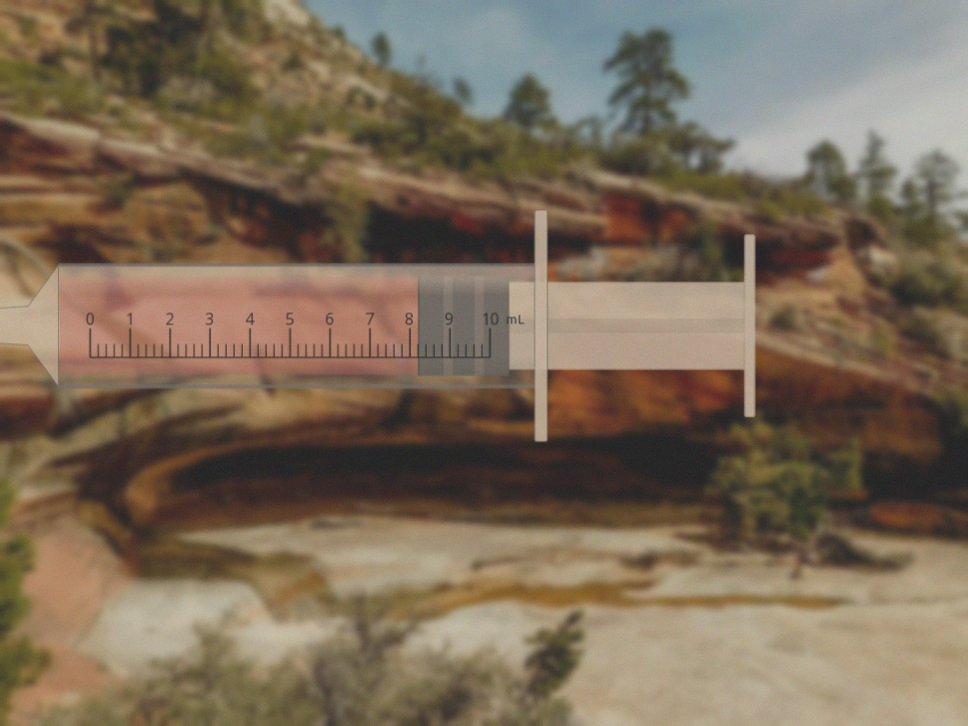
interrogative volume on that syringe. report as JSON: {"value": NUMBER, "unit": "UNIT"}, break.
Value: {"value": 8.2, "unit": "mL"}
